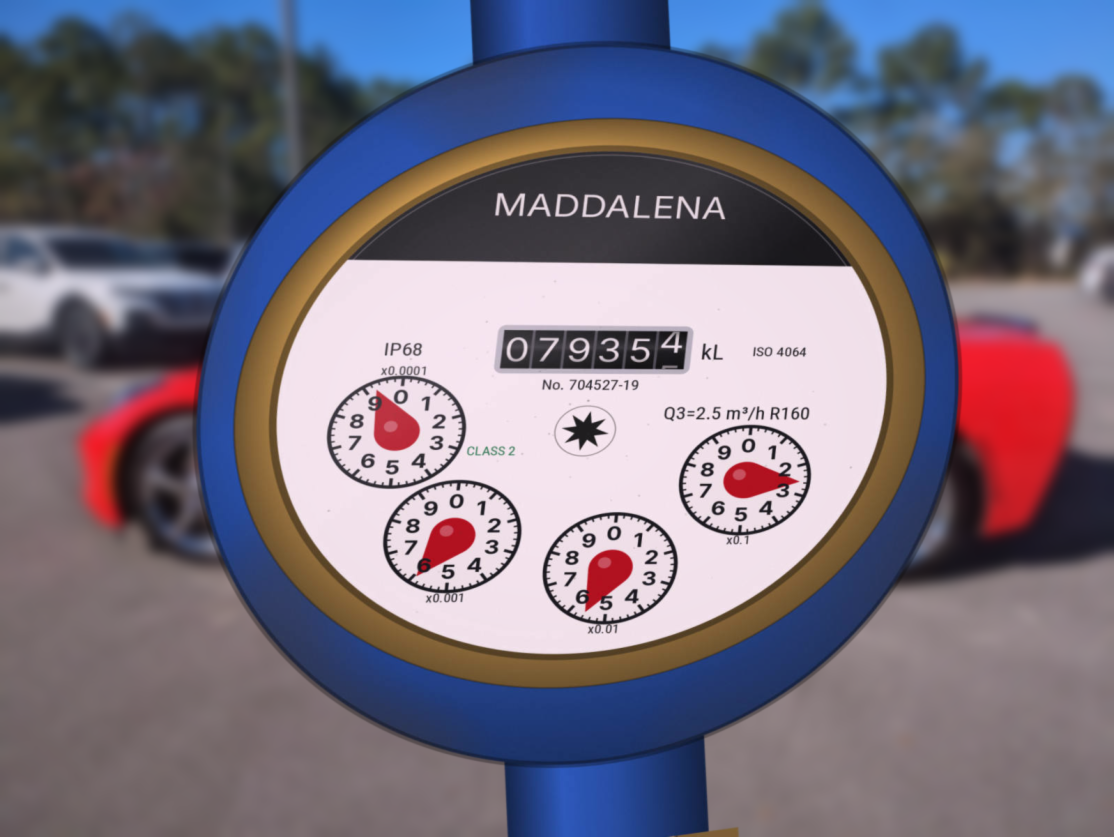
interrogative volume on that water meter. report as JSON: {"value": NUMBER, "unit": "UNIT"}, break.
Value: {"value": 79354.2559, "unit": "kL"}
